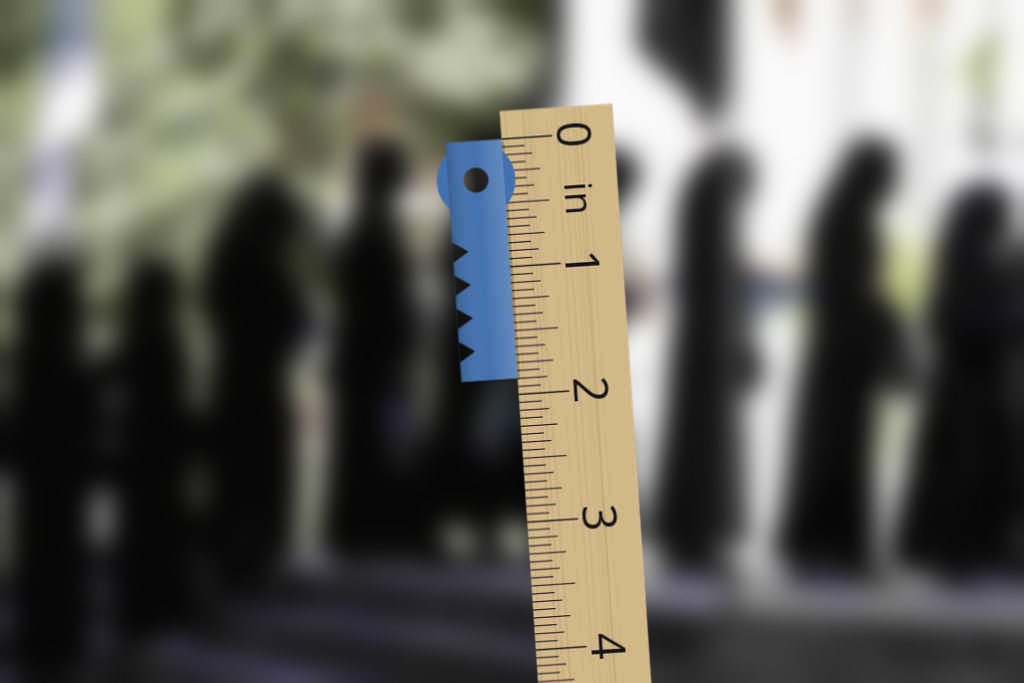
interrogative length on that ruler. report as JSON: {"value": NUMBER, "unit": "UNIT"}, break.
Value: {"value": 1.875, "unit": "in"}
